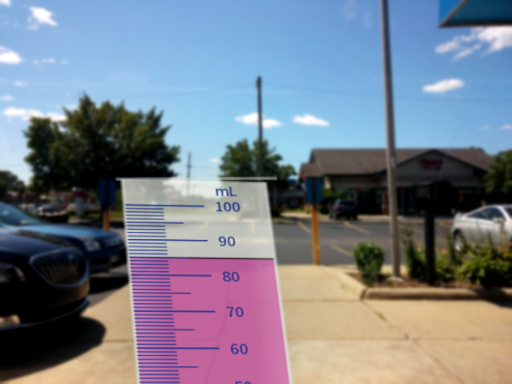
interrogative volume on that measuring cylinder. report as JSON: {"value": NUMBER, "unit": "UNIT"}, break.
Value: {"value": 85, "unit": "mL"}
